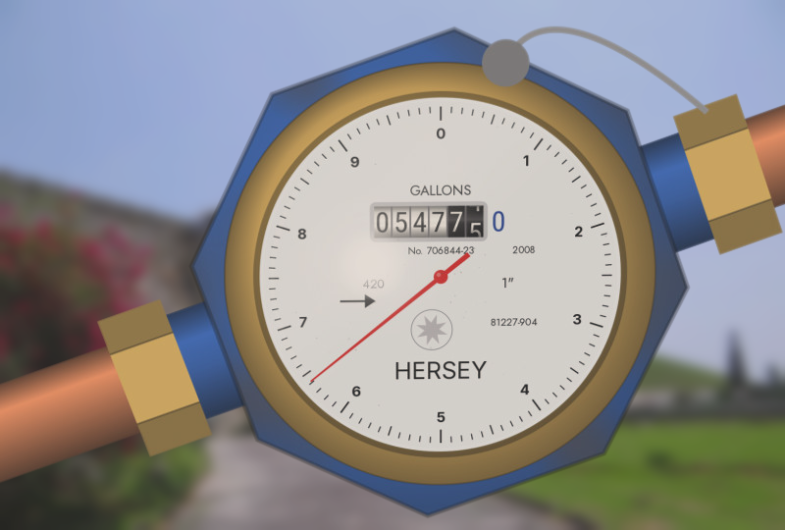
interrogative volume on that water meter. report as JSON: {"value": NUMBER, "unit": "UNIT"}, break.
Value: {"value": 547746.4, "unit": "gal"}
